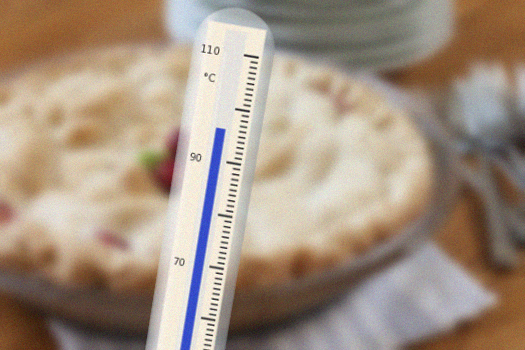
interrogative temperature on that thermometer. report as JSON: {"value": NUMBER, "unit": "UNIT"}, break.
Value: {"value": 96, "unit": "°C"}
